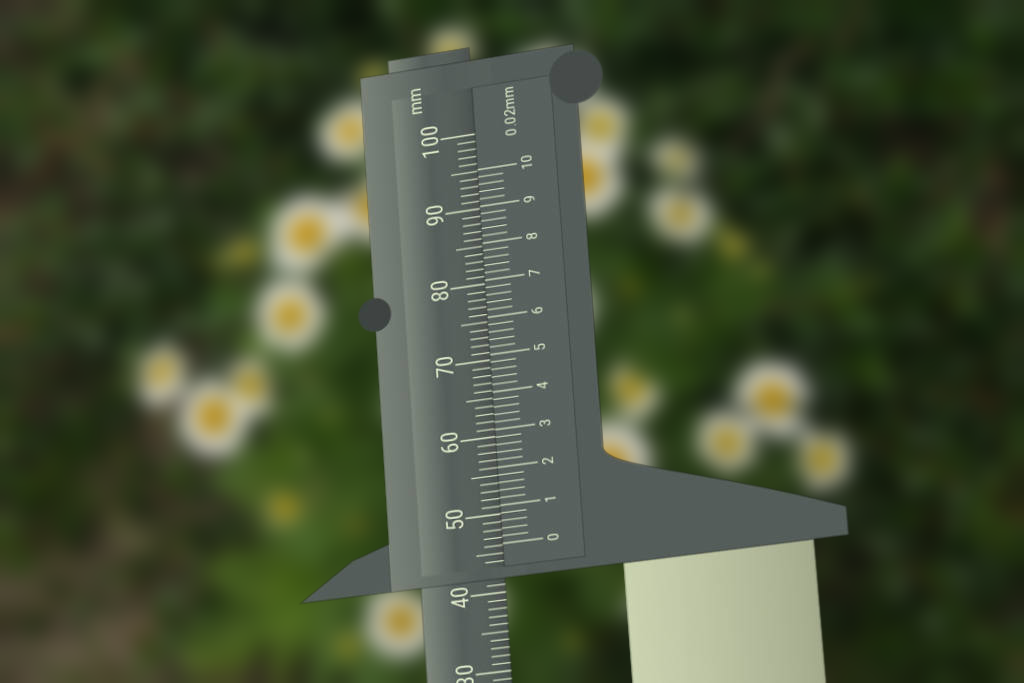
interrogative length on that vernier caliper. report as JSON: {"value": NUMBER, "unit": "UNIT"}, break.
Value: {"value": 46.2, "unit": "mm"}
